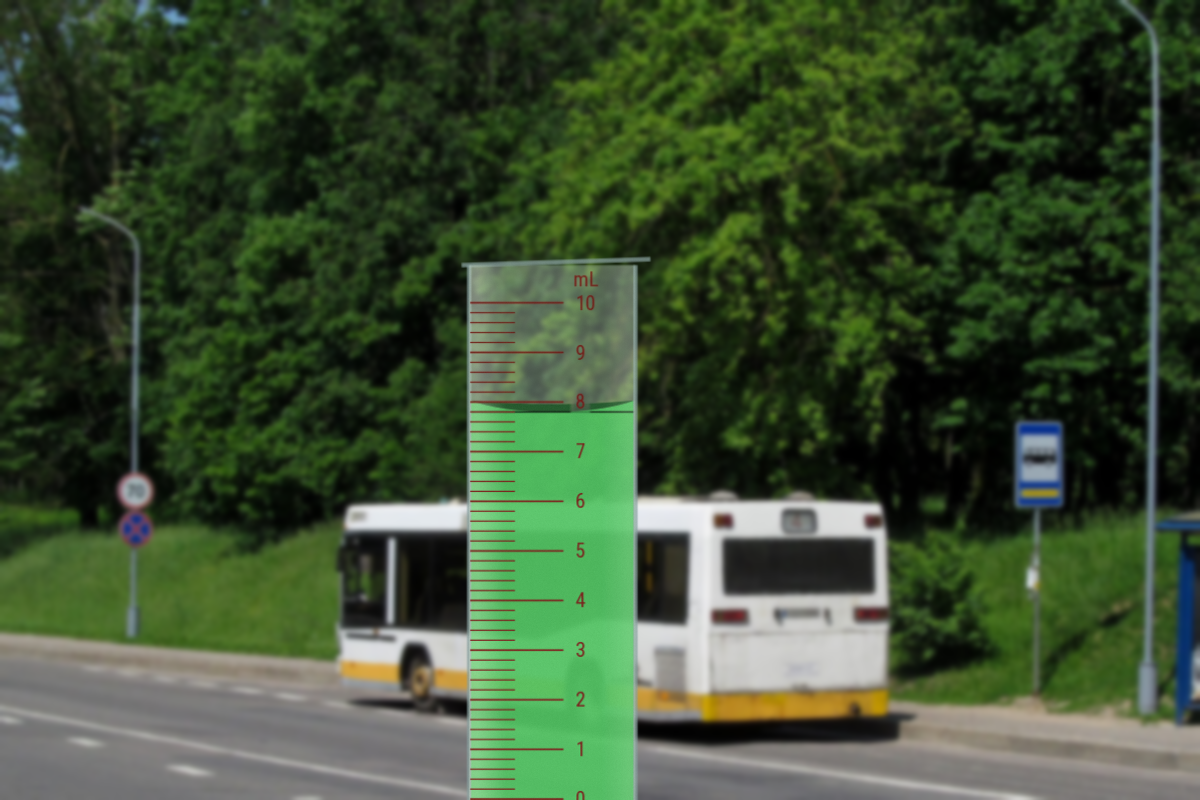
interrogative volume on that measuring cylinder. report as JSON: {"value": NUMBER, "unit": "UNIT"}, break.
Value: {"value": 7.8, "unit": "mL"}
